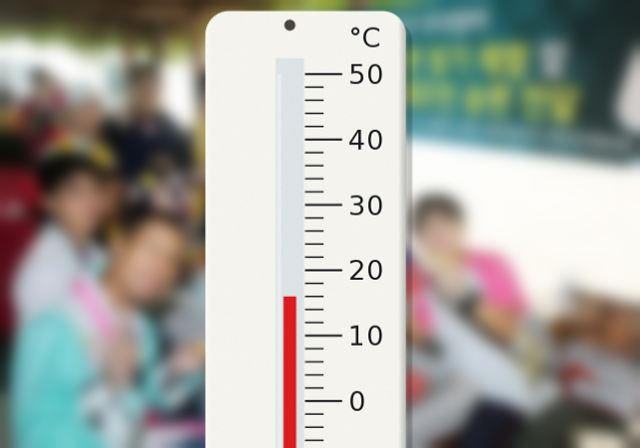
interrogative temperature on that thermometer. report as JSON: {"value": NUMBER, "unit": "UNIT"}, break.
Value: {"value": 16, "unit": "°C"}
